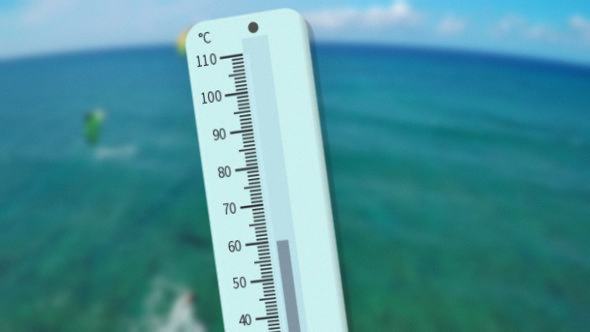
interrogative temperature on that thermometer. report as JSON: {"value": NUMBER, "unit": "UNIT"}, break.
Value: {"value": 60, "unit": "°C"}
